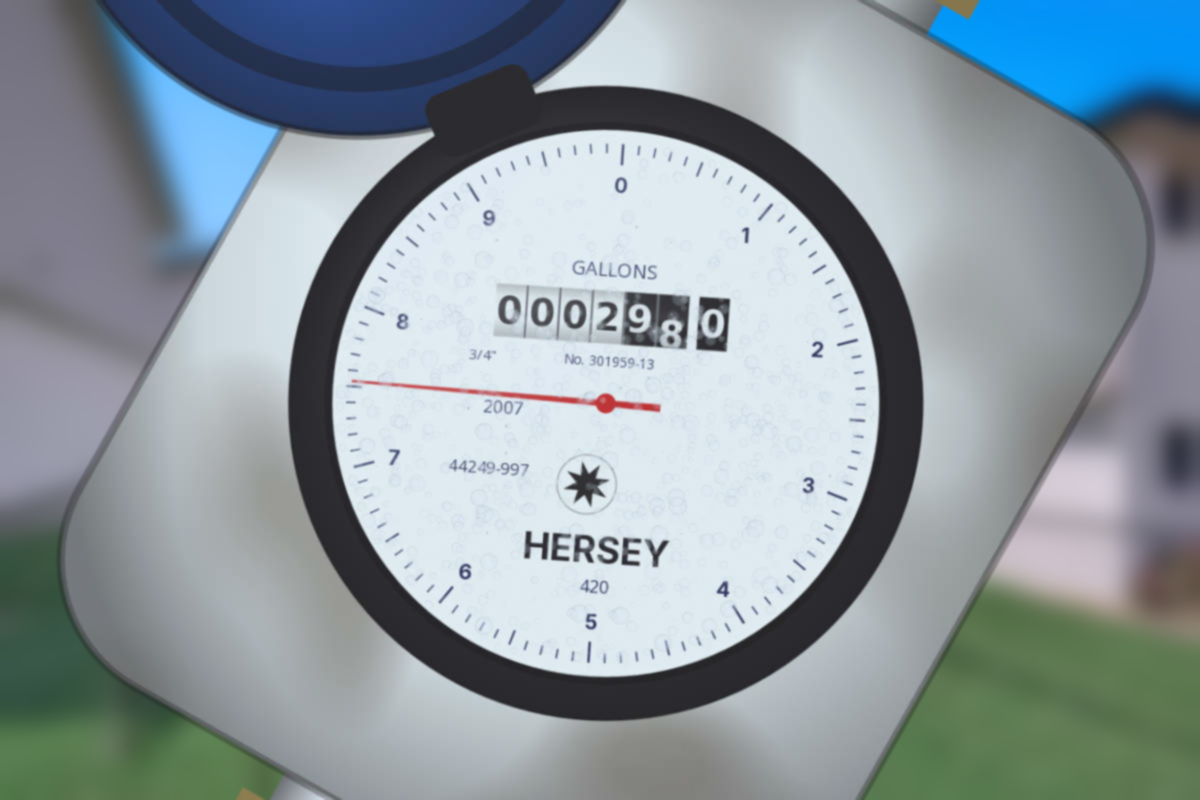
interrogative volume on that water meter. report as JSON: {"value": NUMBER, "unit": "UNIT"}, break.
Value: {"value": 2977.5, "unit": "gal"}
